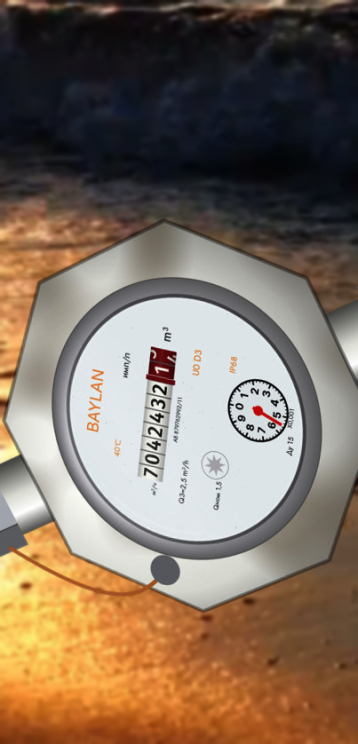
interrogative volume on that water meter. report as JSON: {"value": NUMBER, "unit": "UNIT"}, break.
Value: {"value": 7042432.135, "unit": "m³"}
